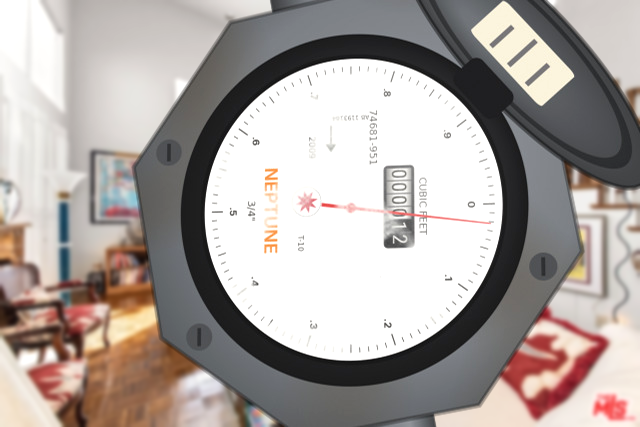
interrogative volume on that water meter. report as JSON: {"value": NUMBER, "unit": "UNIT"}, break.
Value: {"value": 12.02, "unit": "ft³"}
